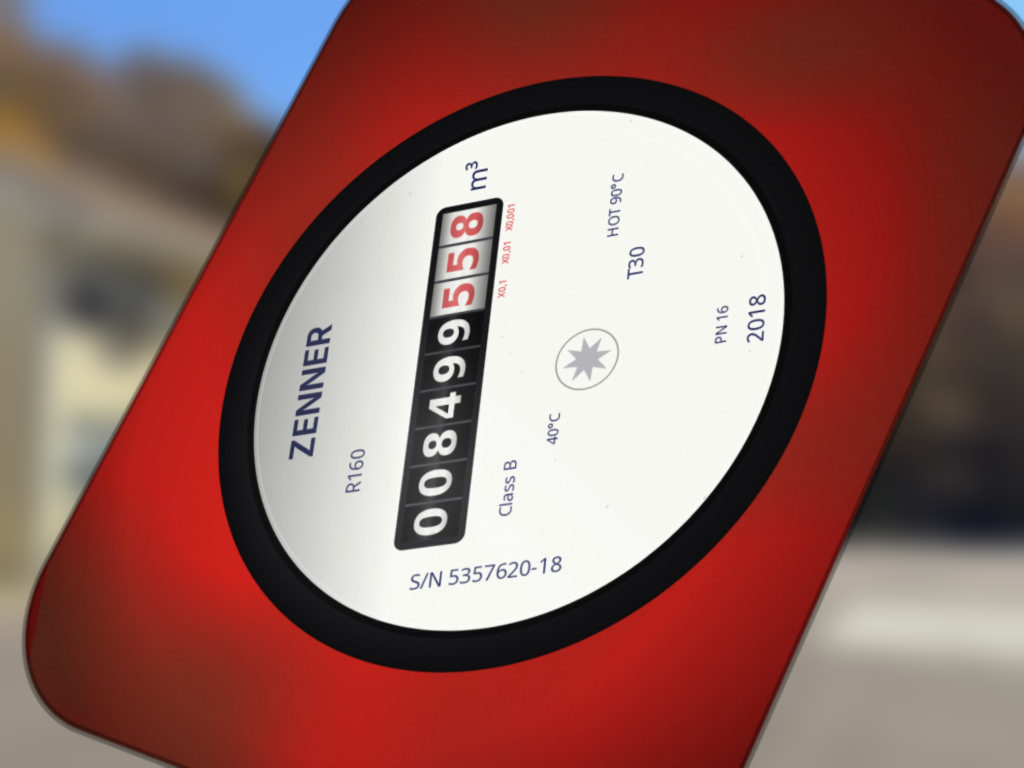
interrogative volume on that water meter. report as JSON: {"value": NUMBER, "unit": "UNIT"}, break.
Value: {"value": 8499.558, "unit": "m³"}
